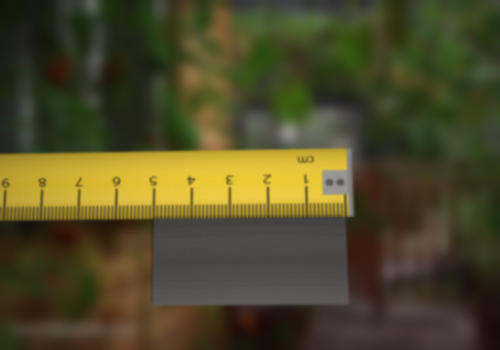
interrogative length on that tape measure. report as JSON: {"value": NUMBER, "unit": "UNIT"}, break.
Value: {"value": 5, "unit": "cm"}
